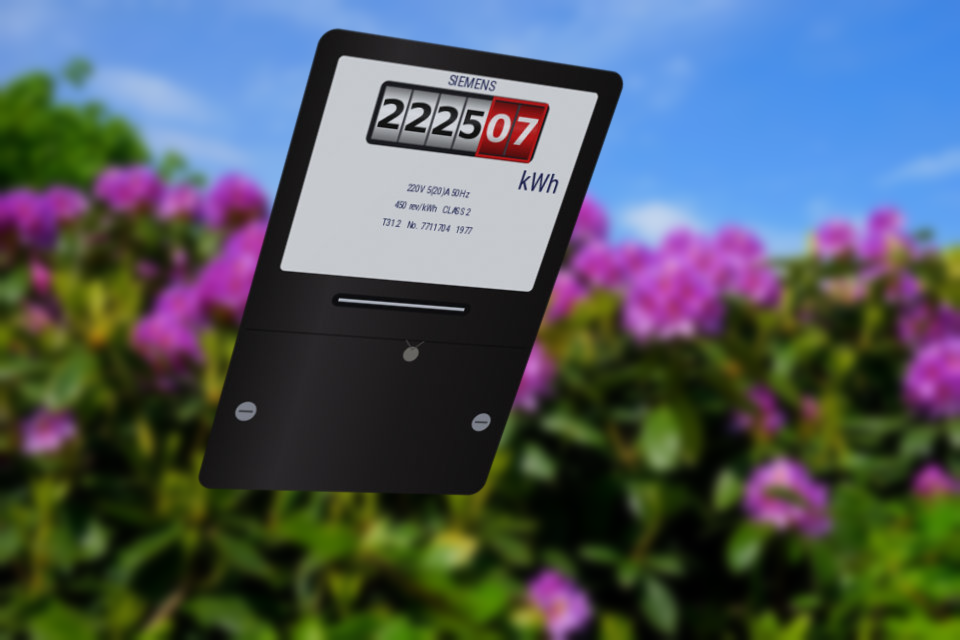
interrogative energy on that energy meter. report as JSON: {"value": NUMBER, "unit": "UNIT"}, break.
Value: {"value": 2225.07, "unit": "kWh"}
